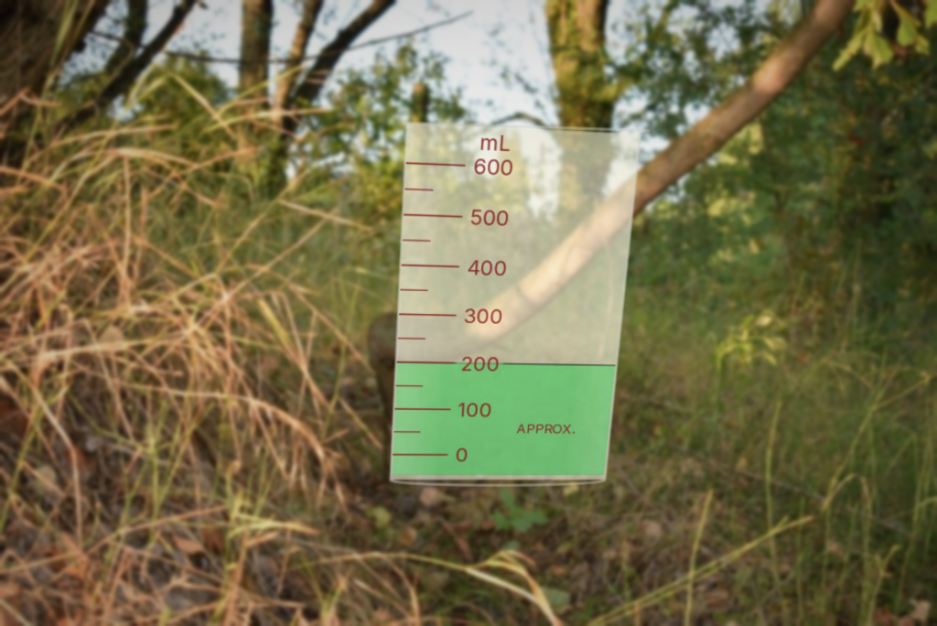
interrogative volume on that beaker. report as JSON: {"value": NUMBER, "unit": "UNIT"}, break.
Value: {"value": 200, "unit": "mL"}
